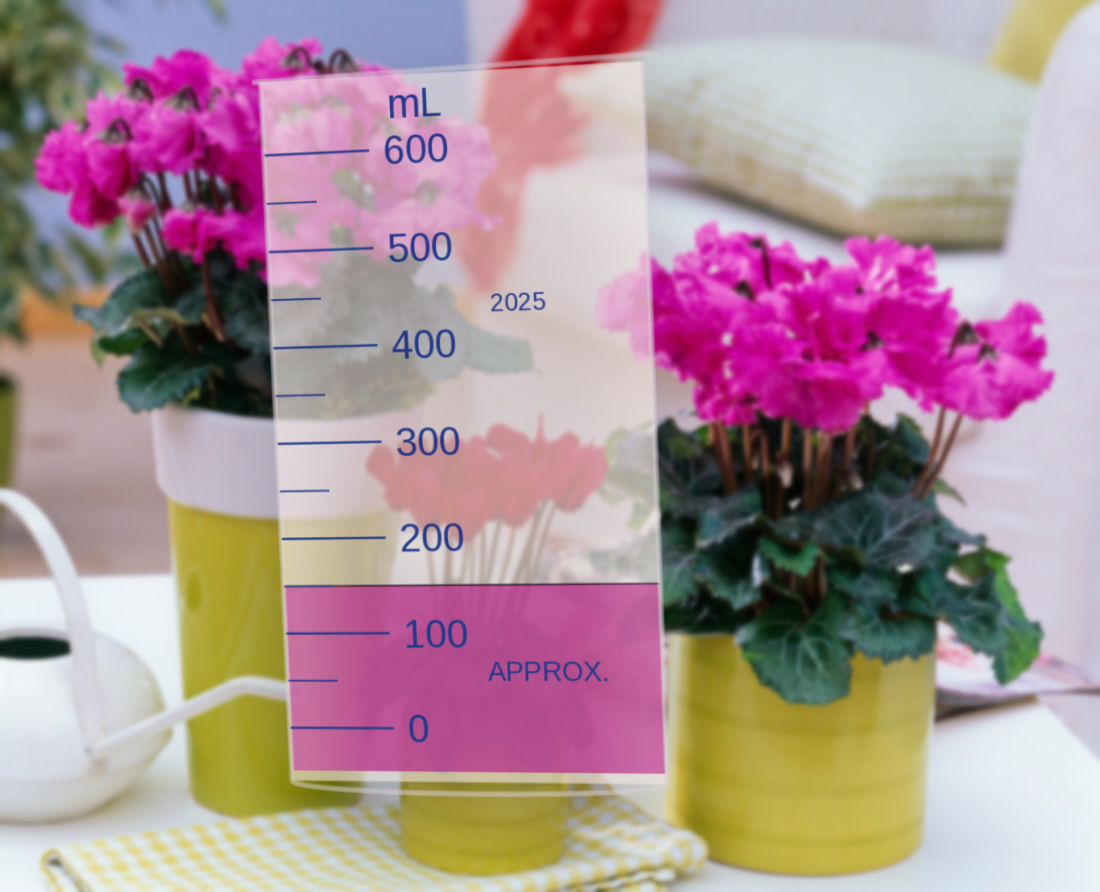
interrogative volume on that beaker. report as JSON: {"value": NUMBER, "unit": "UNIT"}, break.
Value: {"value": 150, "unit": "mL"}
